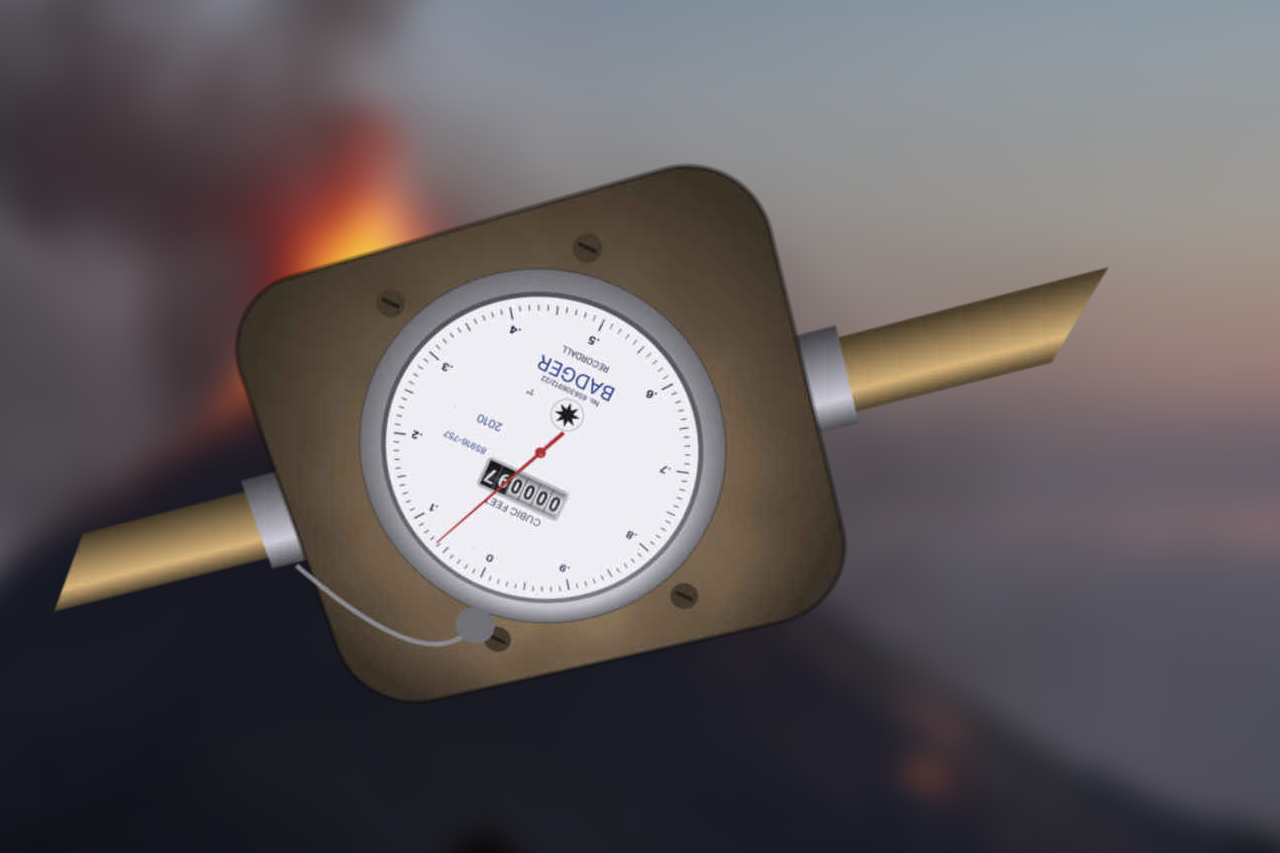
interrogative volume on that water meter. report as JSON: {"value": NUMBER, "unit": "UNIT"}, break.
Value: {"value": 97.06, "unit": "ft³"}
